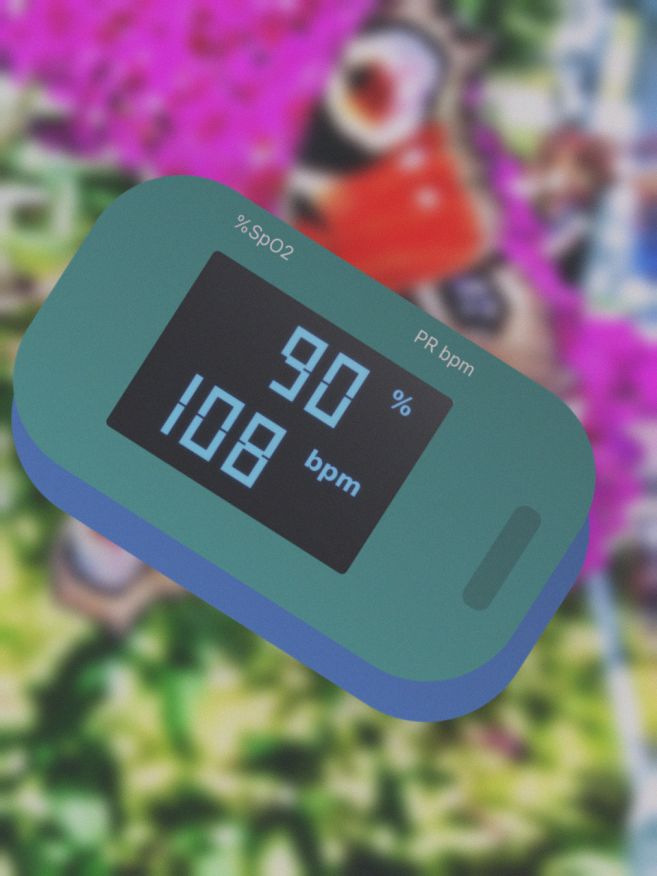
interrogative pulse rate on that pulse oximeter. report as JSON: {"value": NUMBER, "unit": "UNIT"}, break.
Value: {"value": 108, "unit": "bpm"}
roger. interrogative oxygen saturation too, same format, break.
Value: {"value": 90, "unit": "%"}
